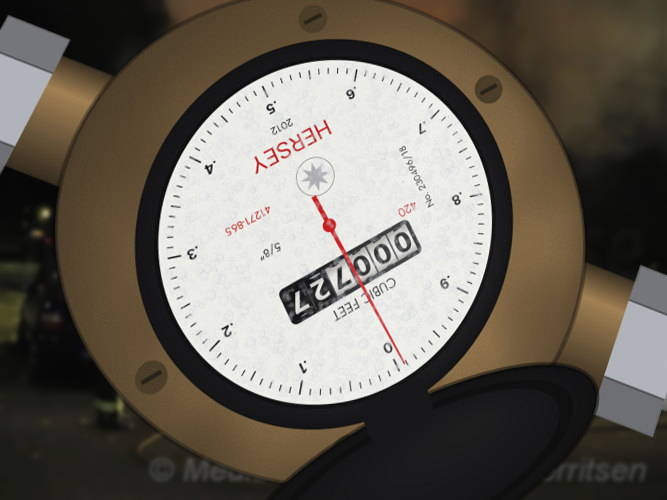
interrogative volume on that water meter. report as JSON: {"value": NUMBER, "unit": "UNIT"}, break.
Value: {"value": 726.99, "unit": "ft³"}
